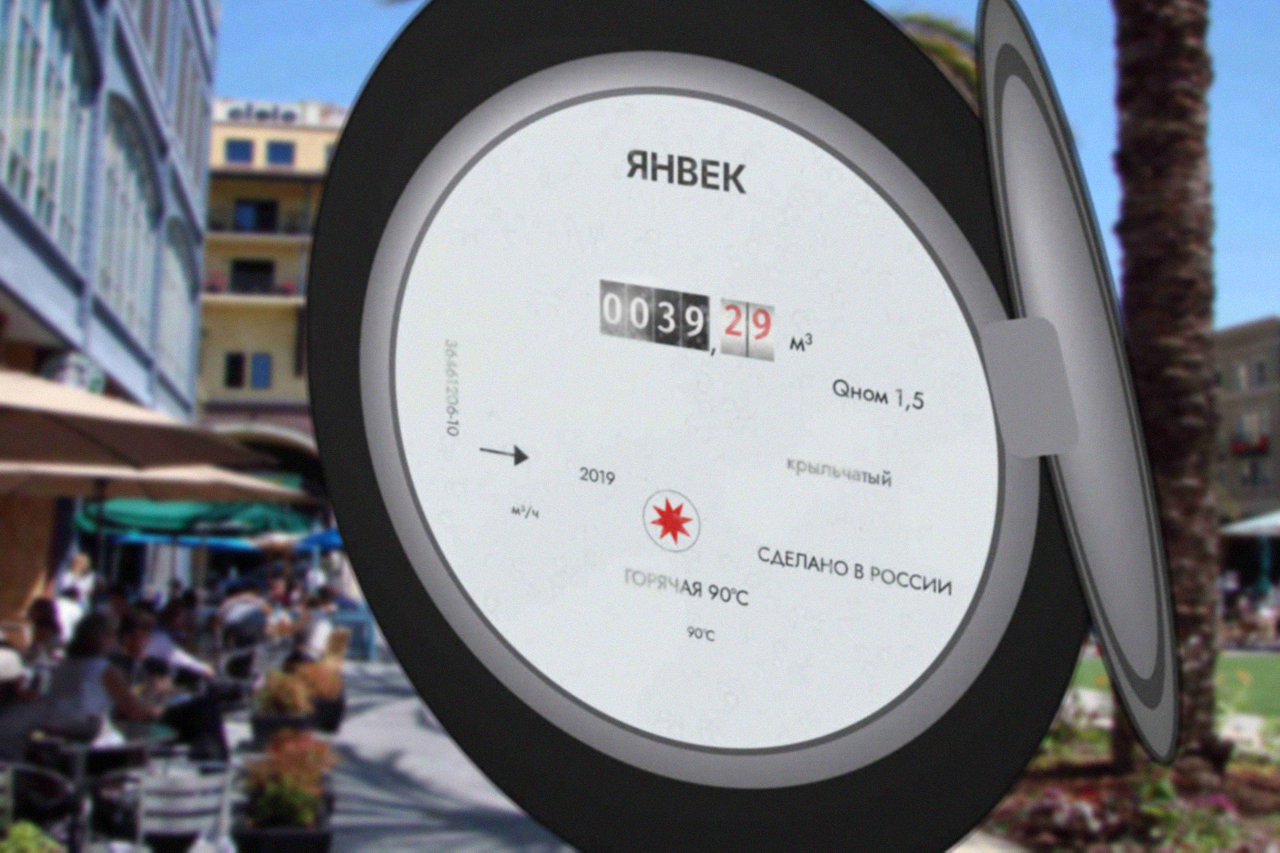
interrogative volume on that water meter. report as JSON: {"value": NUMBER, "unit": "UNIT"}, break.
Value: {"value": 39.29, "unit": "m³"}
